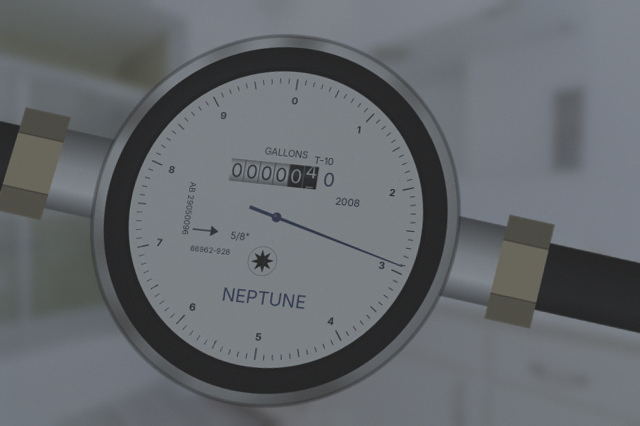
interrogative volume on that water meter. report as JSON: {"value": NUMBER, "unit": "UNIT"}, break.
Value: {"value": 42.9, "unit": "gal"}
